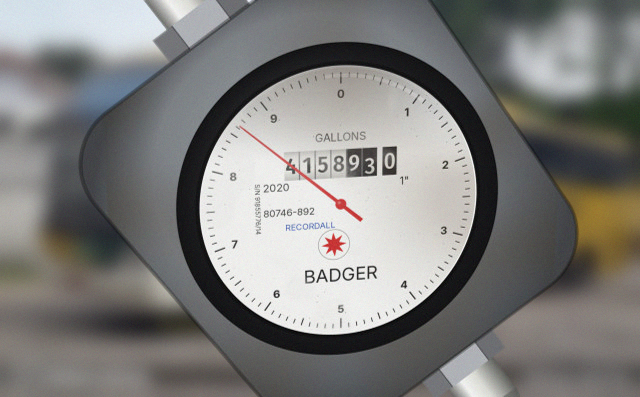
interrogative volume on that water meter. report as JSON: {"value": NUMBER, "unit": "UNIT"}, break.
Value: {"value": 4158928.6, "unit": "gal"}
